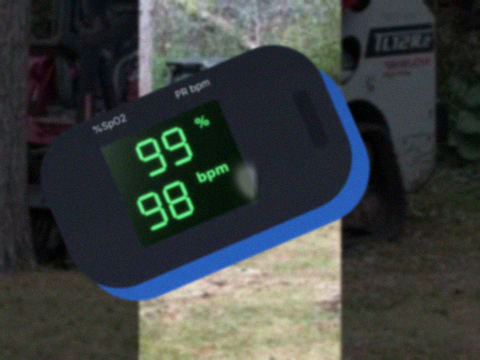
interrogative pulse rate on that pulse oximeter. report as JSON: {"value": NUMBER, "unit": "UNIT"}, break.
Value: {"value": 98, "unit": "bpm"}
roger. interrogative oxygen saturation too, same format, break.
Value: {"value": 99, "unit": "%"}
